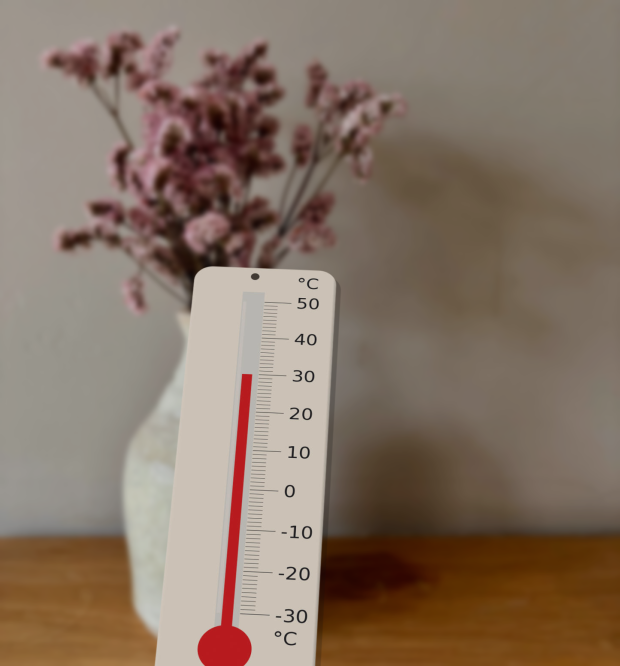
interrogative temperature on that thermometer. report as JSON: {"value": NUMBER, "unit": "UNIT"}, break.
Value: {"value": 30, "unit": "°C"}
